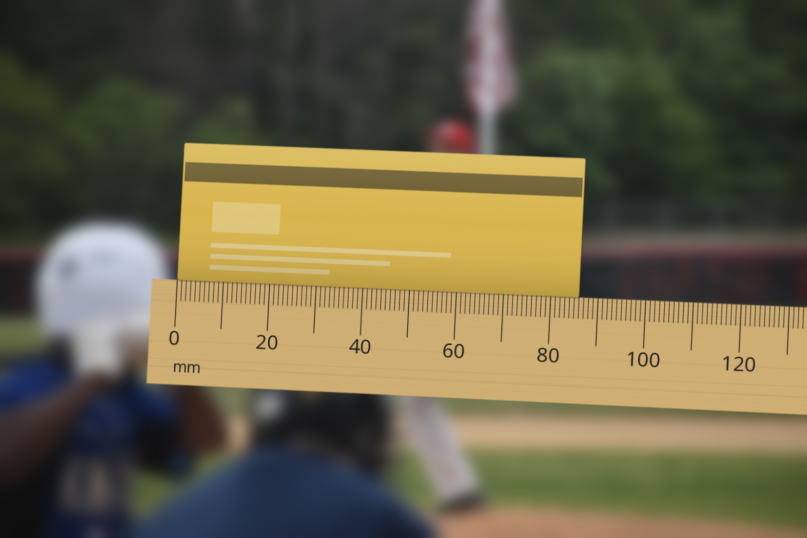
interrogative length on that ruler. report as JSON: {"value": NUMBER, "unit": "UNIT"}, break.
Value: {"value": 86, "unit": "mm"}
